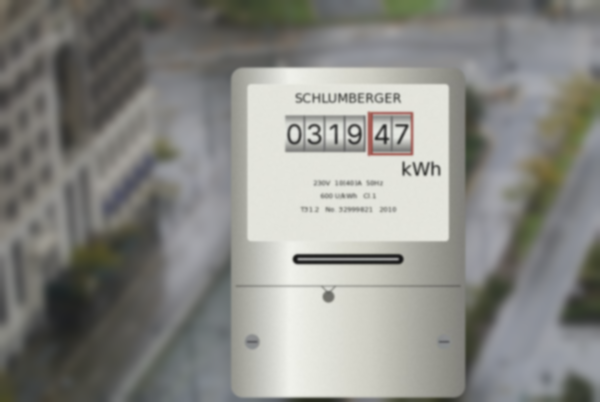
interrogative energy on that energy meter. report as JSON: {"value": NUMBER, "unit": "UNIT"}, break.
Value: {"value": 319.47, "unit": "kWh"}
